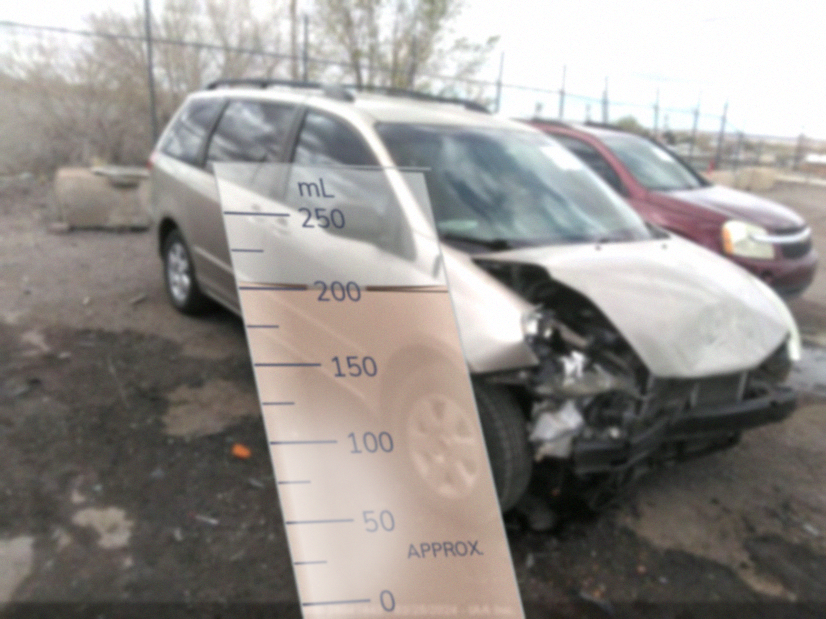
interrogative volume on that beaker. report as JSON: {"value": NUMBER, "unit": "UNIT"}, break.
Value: {"value": 200, "unit": "mL"}
